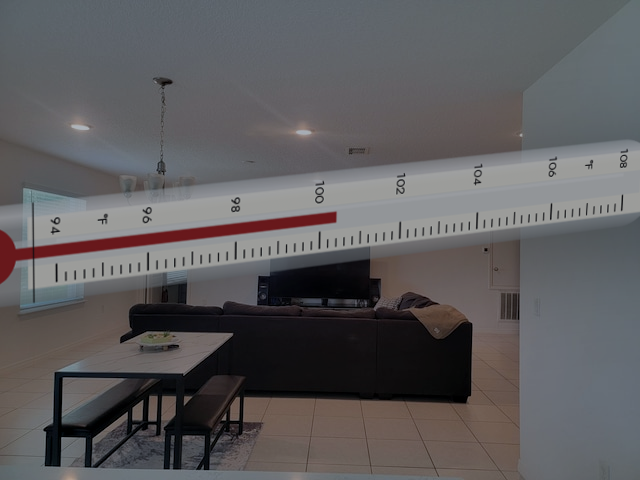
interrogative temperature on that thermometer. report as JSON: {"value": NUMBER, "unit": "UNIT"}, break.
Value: {"value": 100.4, "unit": "°F"}
